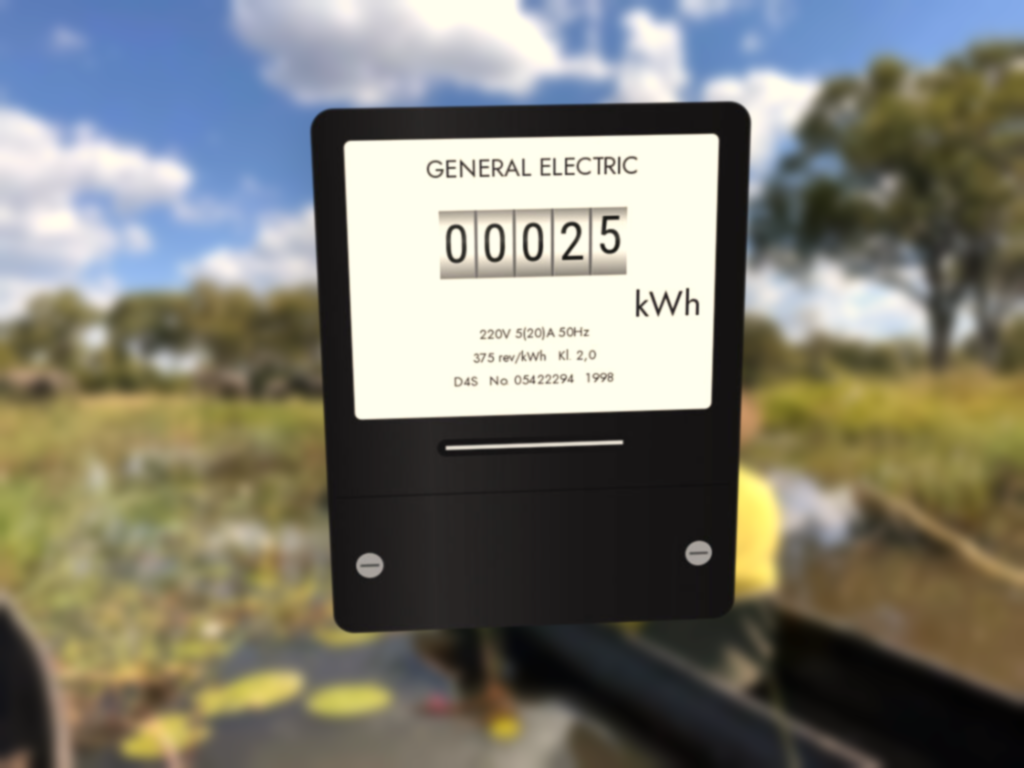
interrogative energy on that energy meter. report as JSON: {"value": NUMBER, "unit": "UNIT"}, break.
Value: {"value": 25, "unit": "kWh"}
